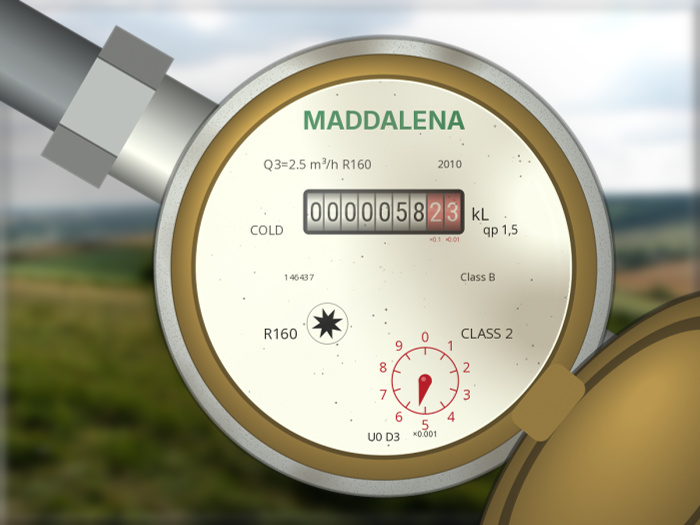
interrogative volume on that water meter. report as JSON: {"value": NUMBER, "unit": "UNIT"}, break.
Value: {"value": 58.235, "unit": "kL"}
